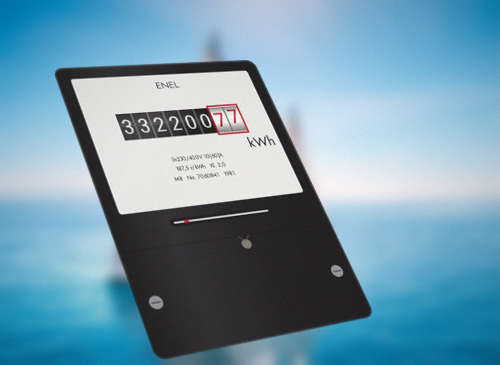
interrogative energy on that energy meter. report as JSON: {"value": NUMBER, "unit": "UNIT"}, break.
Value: {"value": 332200.77, "unit": "kWh"}
